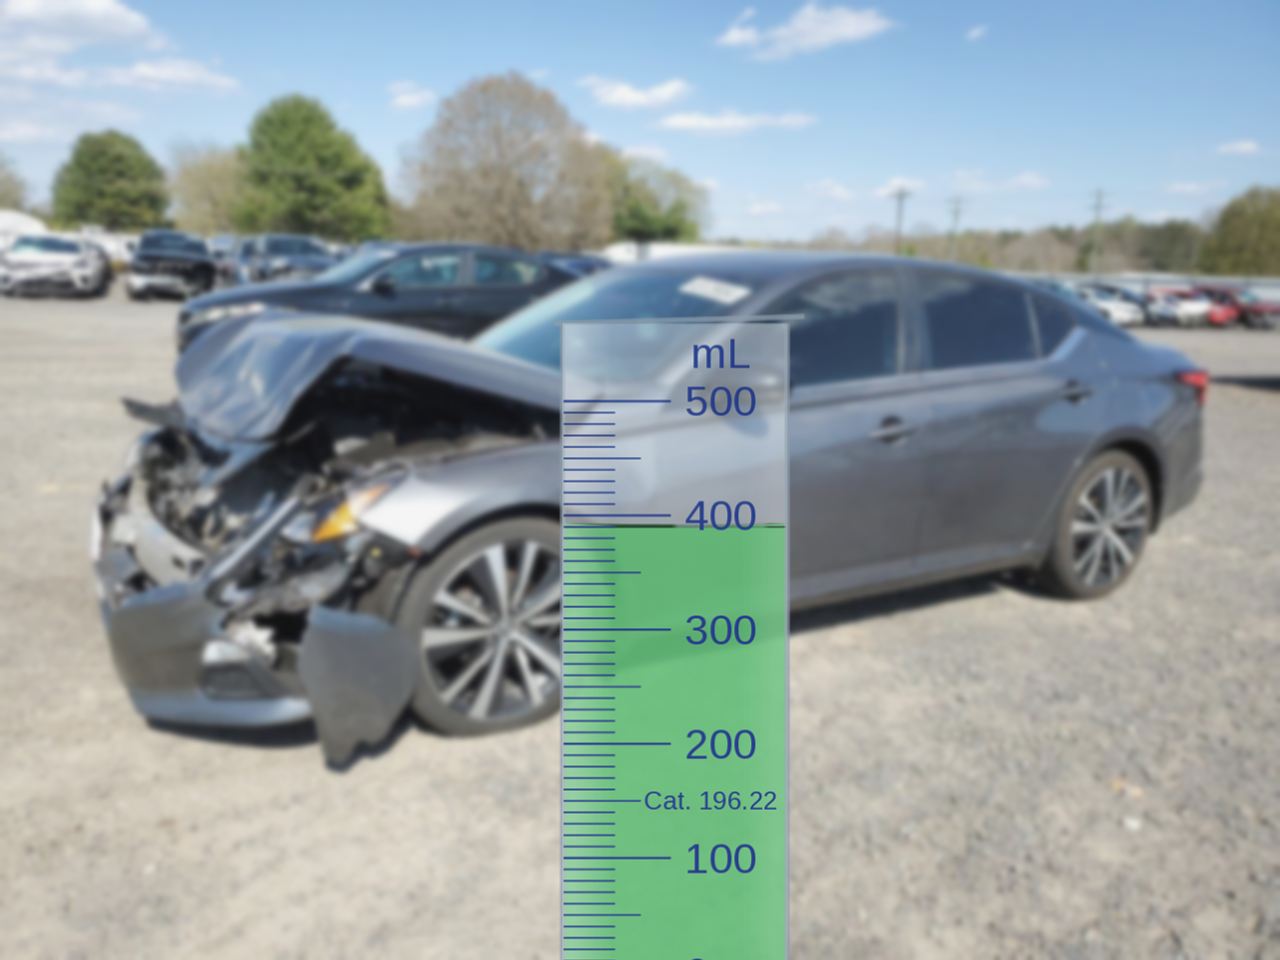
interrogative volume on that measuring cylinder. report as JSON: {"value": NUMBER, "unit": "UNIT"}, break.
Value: {"value": 390, "unit": "mL"}
